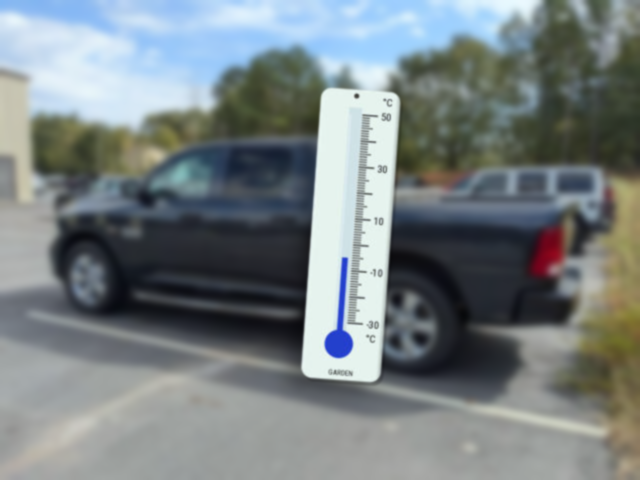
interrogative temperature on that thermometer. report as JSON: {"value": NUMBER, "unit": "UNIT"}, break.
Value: {"value": -5, "unit": "°C"}
